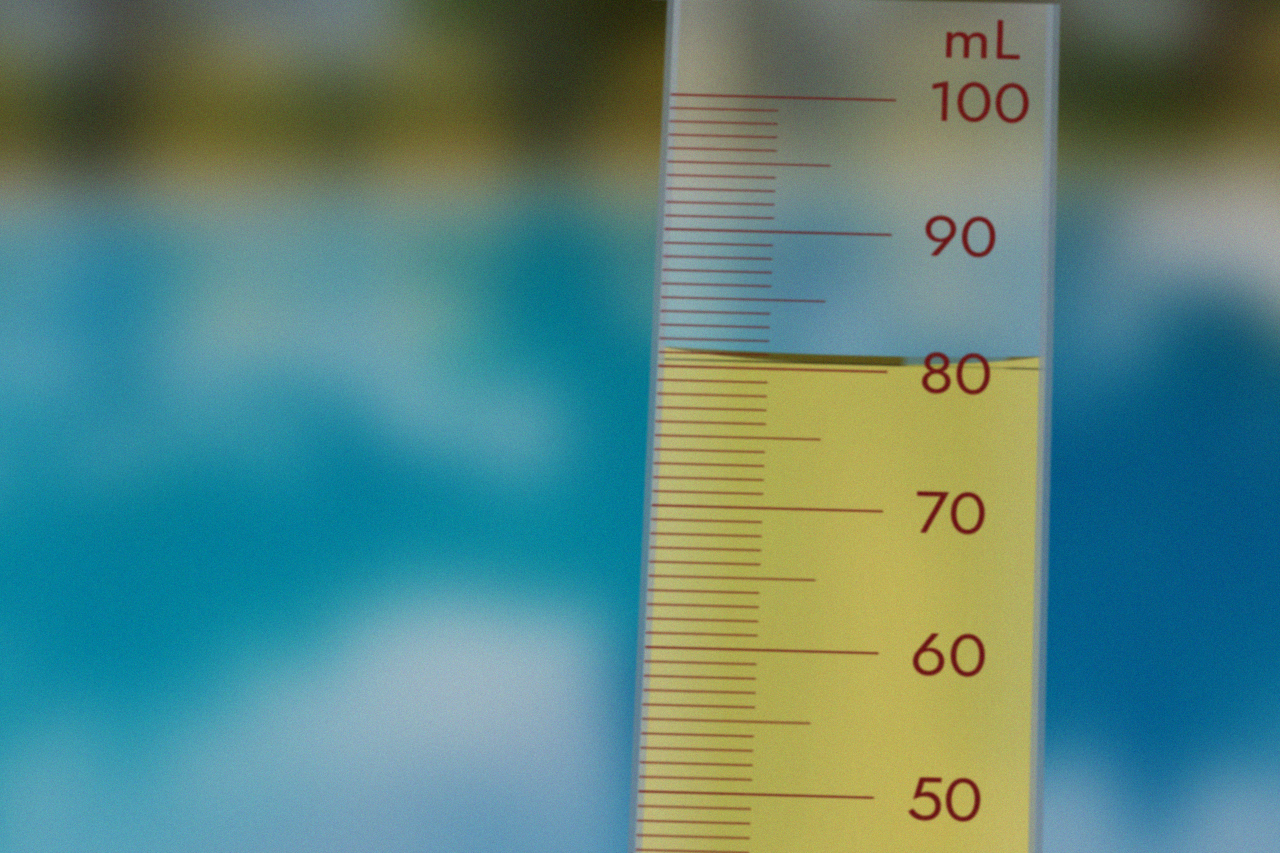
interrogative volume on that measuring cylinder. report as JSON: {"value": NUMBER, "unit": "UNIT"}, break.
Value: {"value": 80.5, "unit": "mL"}
